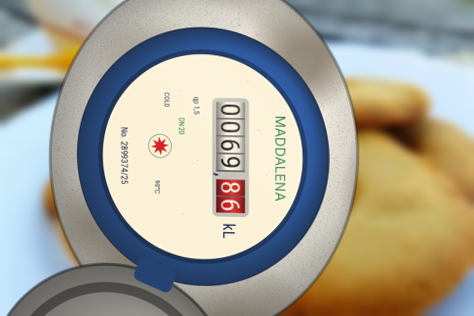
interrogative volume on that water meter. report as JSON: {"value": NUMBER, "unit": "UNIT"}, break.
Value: {"value": 69.86, "unit": "kL"}
